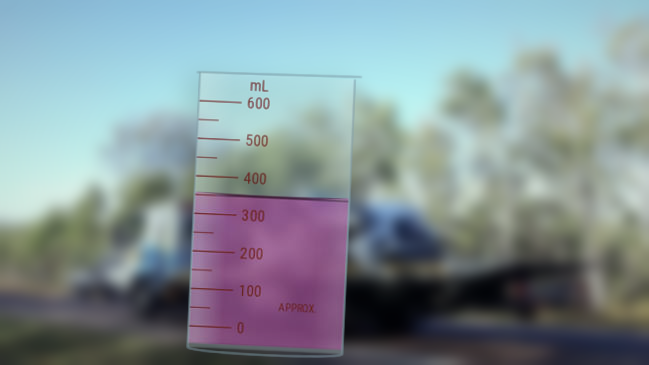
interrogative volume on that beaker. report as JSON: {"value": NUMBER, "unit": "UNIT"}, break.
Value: {"value": 350, "unit": "mL"}
